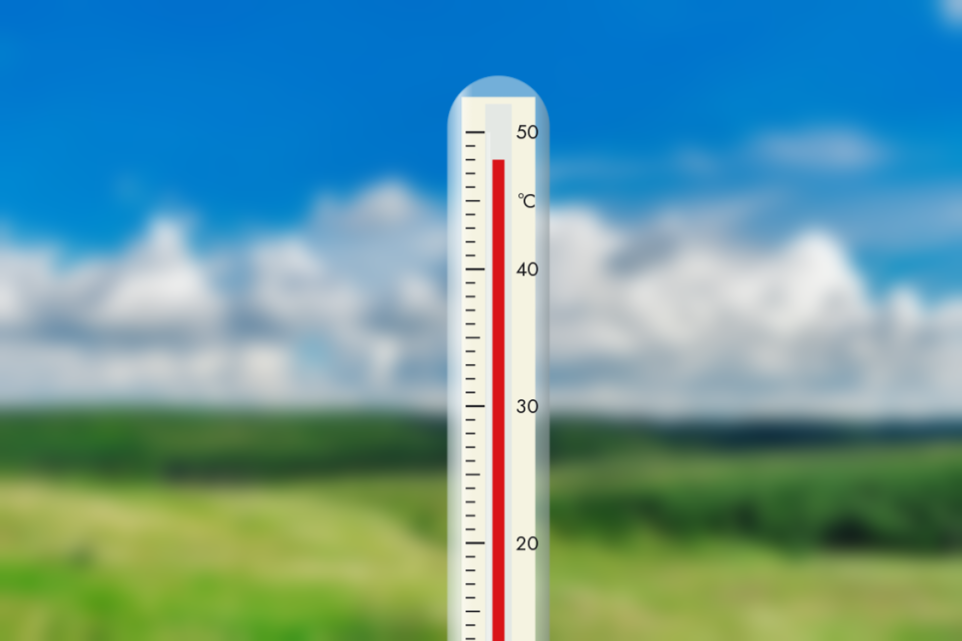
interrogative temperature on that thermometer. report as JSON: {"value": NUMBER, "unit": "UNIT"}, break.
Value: {"value": 48, "unit": "°C"}
